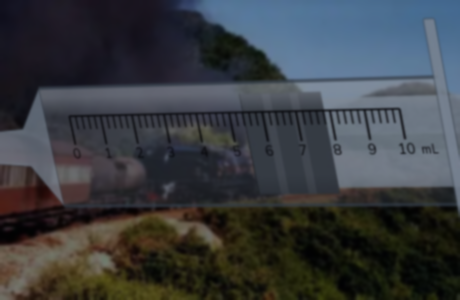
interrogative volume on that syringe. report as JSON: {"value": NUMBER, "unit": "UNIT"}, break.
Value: {"value": 5.4, "unit": "mL"}
